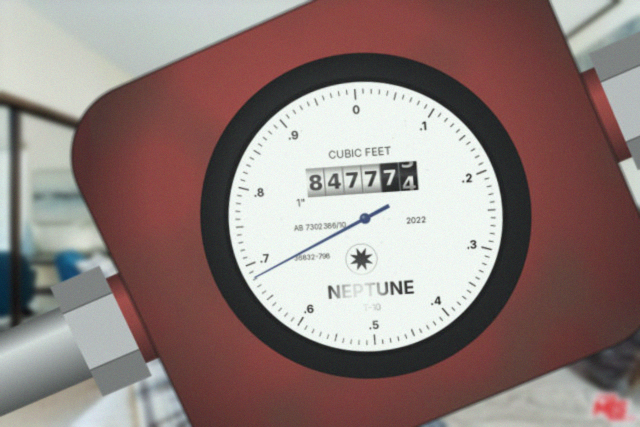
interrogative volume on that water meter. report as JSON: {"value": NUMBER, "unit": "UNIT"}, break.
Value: {"value": 847773.68, "unit": "ft³"}
